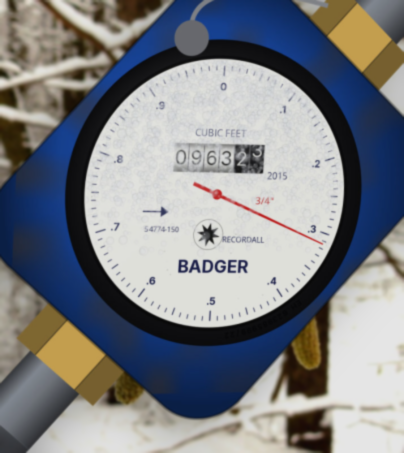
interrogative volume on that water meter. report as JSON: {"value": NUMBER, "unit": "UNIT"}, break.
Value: {"value": 96323.31, "unit": "ft³"}
